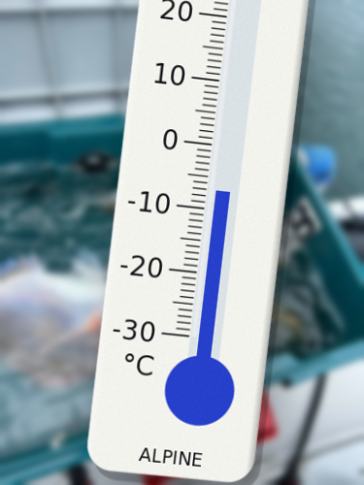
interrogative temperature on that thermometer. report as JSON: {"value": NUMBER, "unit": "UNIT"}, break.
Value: {"value": -7, "unit": "°C"}
